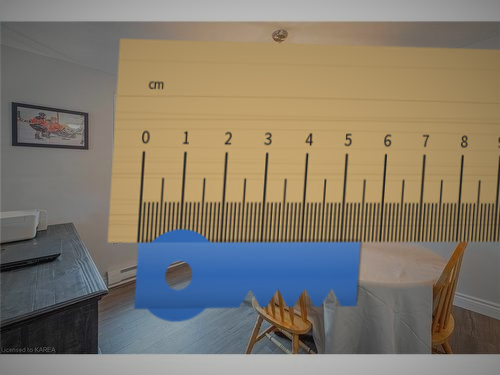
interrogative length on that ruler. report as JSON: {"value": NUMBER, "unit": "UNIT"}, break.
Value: {"value": 5.5, "unit": "cm"}
